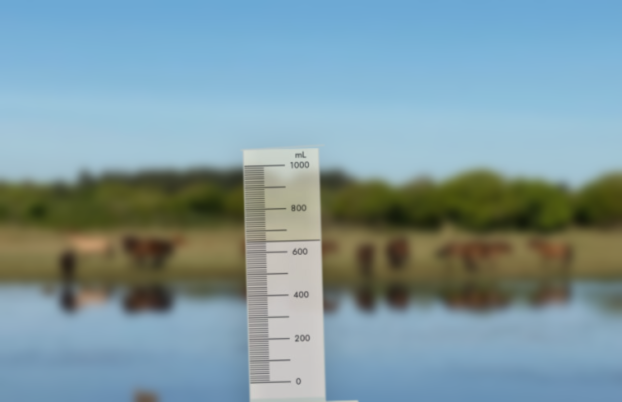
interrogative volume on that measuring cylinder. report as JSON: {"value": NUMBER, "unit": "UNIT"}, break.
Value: {"value": 650, "unit": "mL"}
